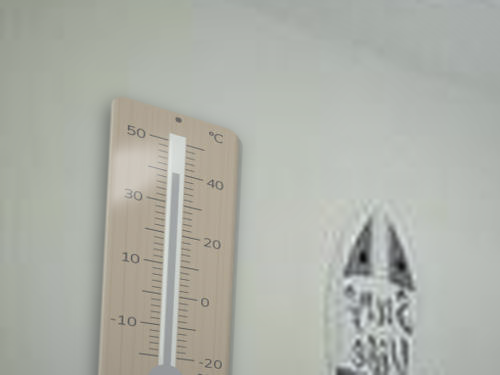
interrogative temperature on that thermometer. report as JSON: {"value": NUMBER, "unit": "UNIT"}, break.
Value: {"value": 40, "unit": "°C"}
